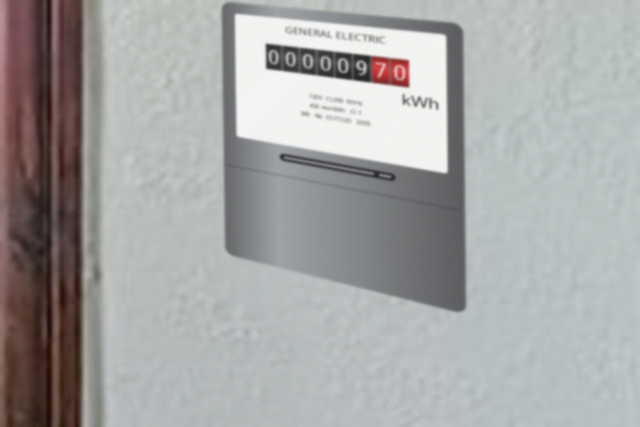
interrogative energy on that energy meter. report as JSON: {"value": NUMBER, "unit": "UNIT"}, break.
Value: {"value": 9.70, "unit": "kWh"}
